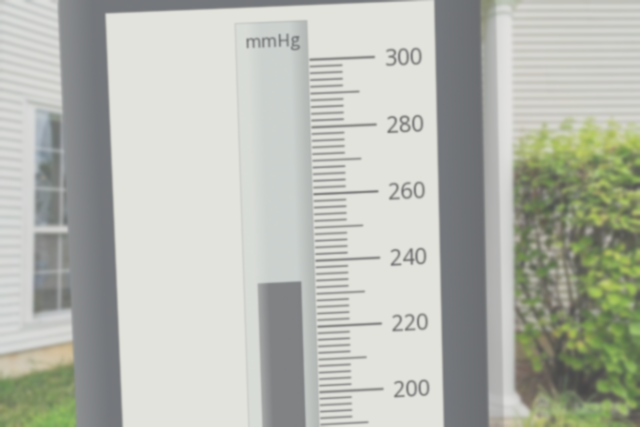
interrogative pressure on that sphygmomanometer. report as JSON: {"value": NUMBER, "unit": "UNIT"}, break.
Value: {"value": 234, "unit": "mmHg"}
